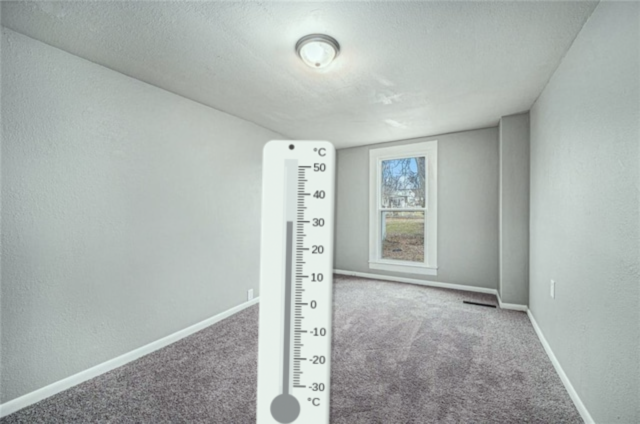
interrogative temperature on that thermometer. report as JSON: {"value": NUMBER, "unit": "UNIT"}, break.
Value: {"value": 30, "unit": "°C"}
